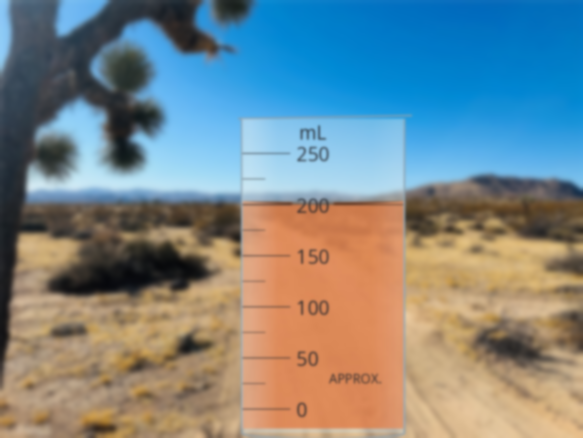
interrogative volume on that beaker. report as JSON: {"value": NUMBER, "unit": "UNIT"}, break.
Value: {"value": 200, "unit": "mL"}
